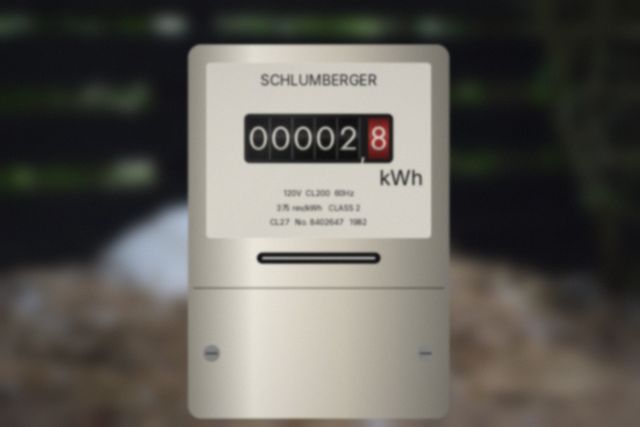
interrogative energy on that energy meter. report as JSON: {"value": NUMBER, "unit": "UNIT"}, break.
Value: {"value": 2.8, "unit": "kWh"}
